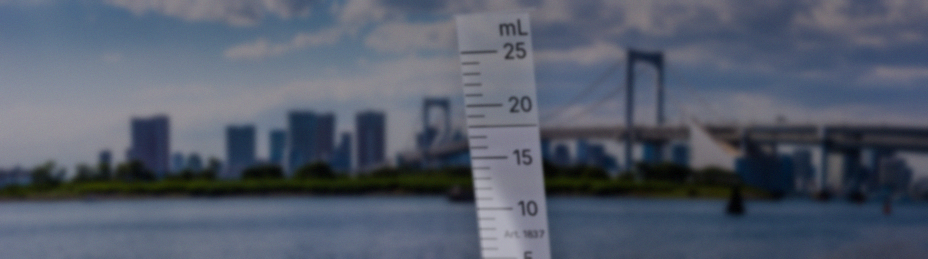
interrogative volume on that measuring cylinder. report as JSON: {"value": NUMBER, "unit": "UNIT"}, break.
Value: {"value": 18, "unit": "mL"}
